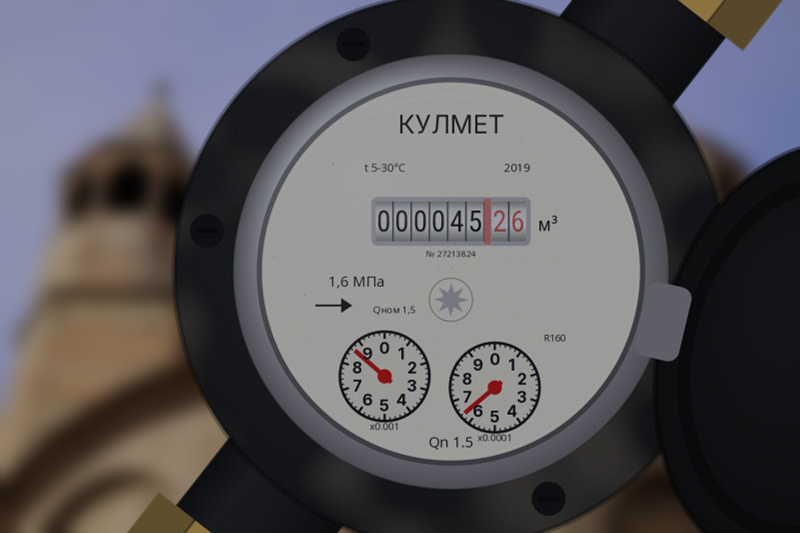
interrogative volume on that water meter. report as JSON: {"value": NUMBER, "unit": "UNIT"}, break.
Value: {"value": 45.2686, "unit": "m³"}
